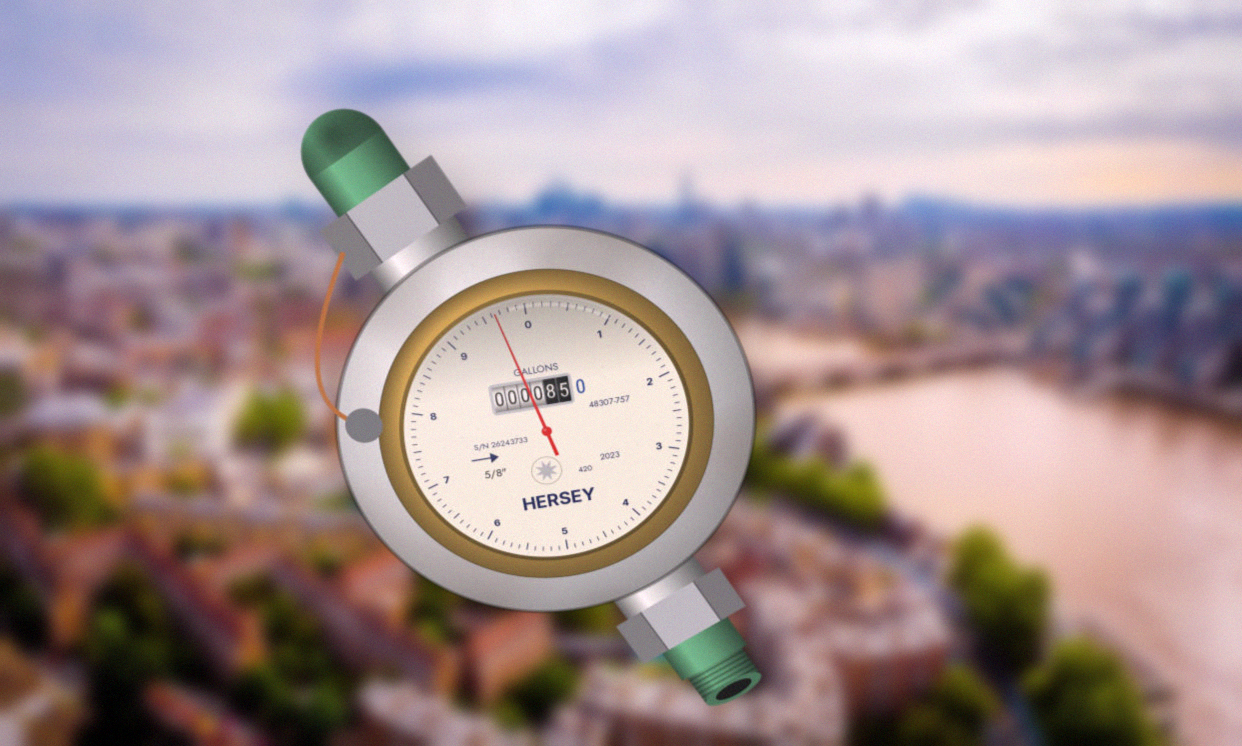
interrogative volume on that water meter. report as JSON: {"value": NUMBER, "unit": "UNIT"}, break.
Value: {"value": 849.6, "unit": "gal"}
